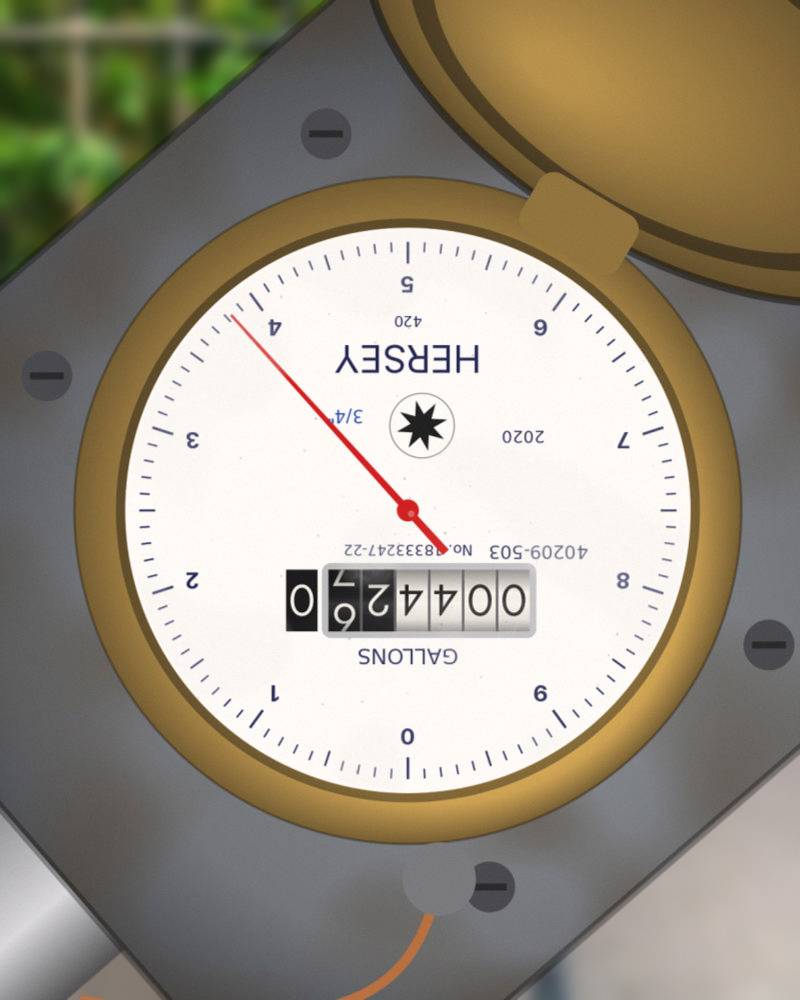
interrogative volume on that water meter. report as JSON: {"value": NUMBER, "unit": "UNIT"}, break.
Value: {"value": 44263.8, "unit": "gal"}
